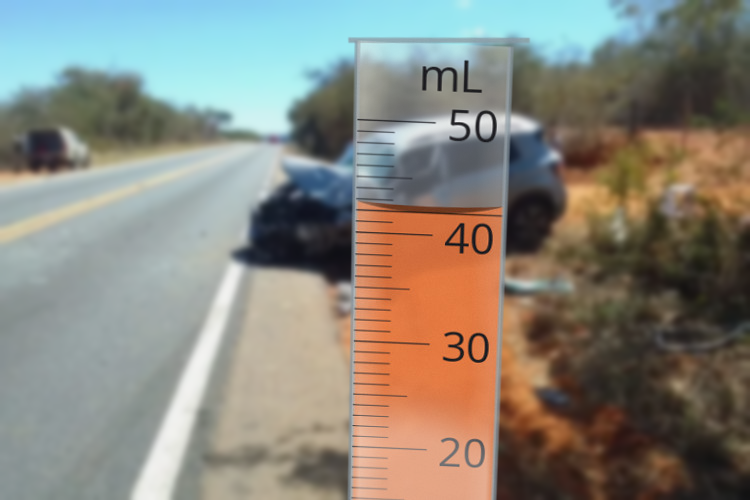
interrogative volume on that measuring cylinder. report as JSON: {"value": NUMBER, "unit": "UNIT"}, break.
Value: {"value": 42, "unit": "mL"}
